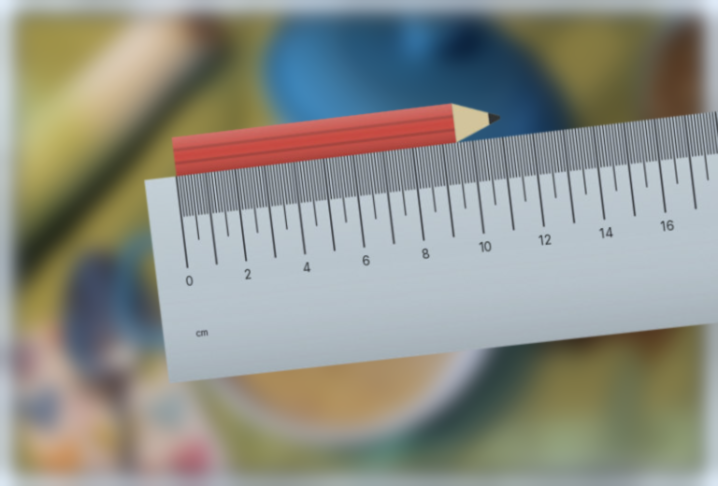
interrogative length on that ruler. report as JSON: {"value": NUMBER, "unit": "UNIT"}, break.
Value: {"value": 11, "unit": "cm"}
